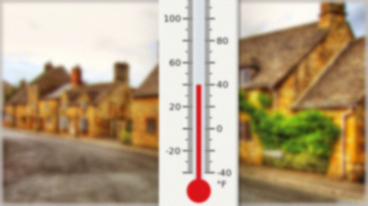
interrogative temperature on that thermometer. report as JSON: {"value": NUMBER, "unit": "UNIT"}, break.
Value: {"value": 40, "unit": "°F"}
